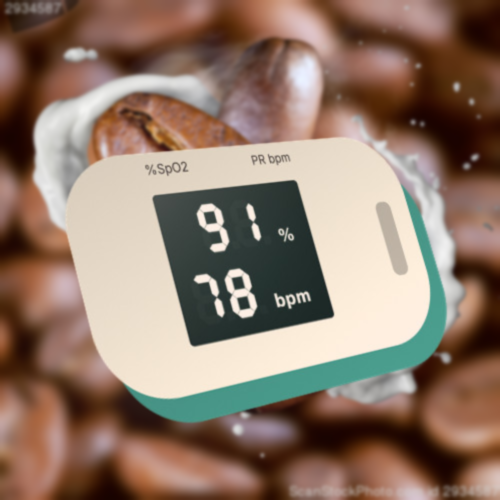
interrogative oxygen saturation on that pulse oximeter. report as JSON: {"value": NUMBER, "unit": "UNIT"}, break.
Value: {"value": 91, "unit": "%"}
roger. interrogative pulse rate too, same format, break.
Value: {"value": 78, "unit": "bpm"}
